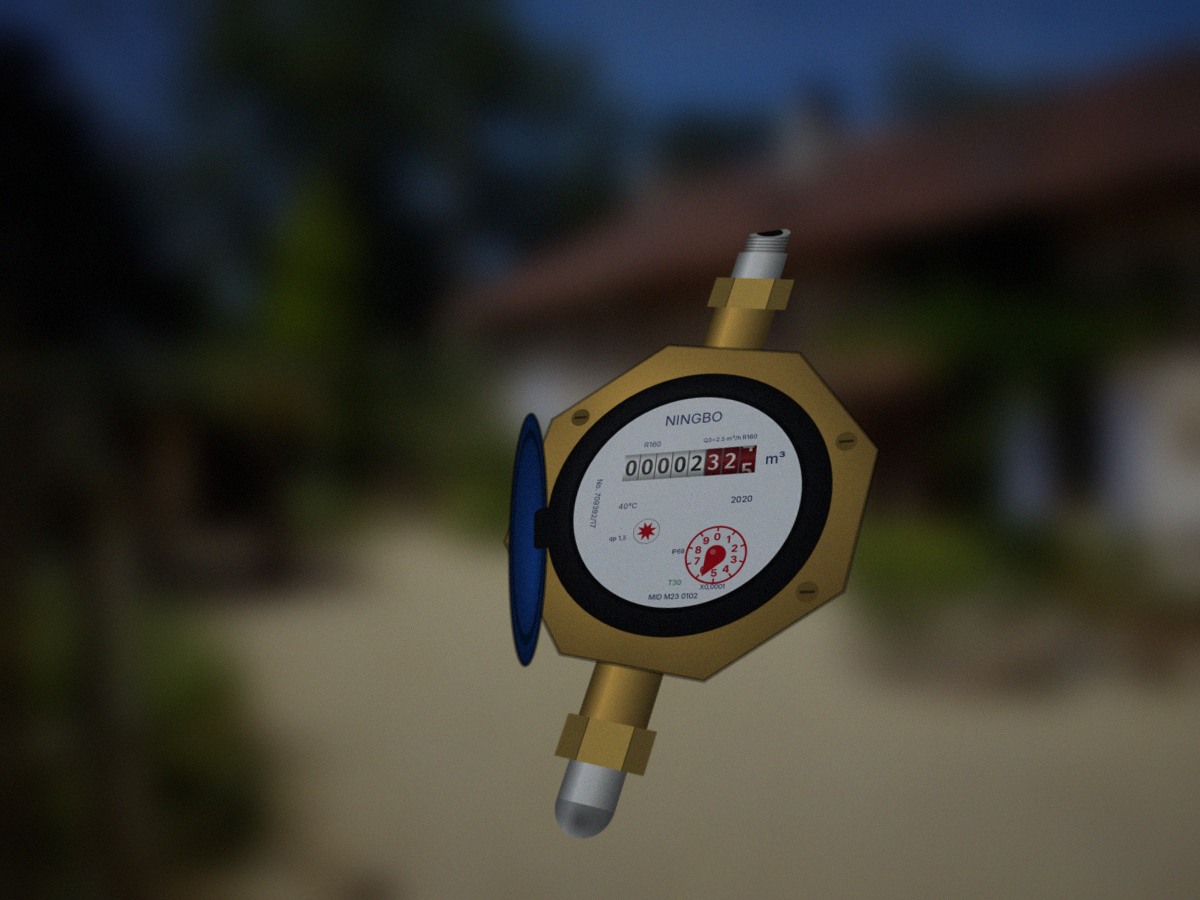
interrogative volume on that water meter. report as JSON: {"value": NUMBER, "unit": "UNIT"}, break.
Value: {"value": 2.3245, "unit": "m³"}
